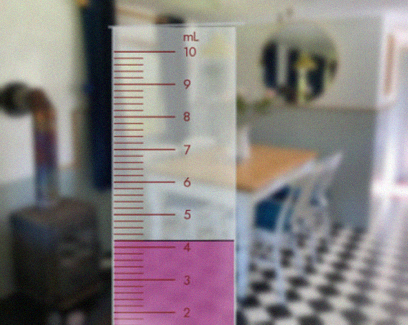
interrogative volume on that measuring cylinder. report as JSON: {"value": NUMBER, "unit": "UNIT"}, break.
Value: {"value": 4.2, "unit": "mL"}
